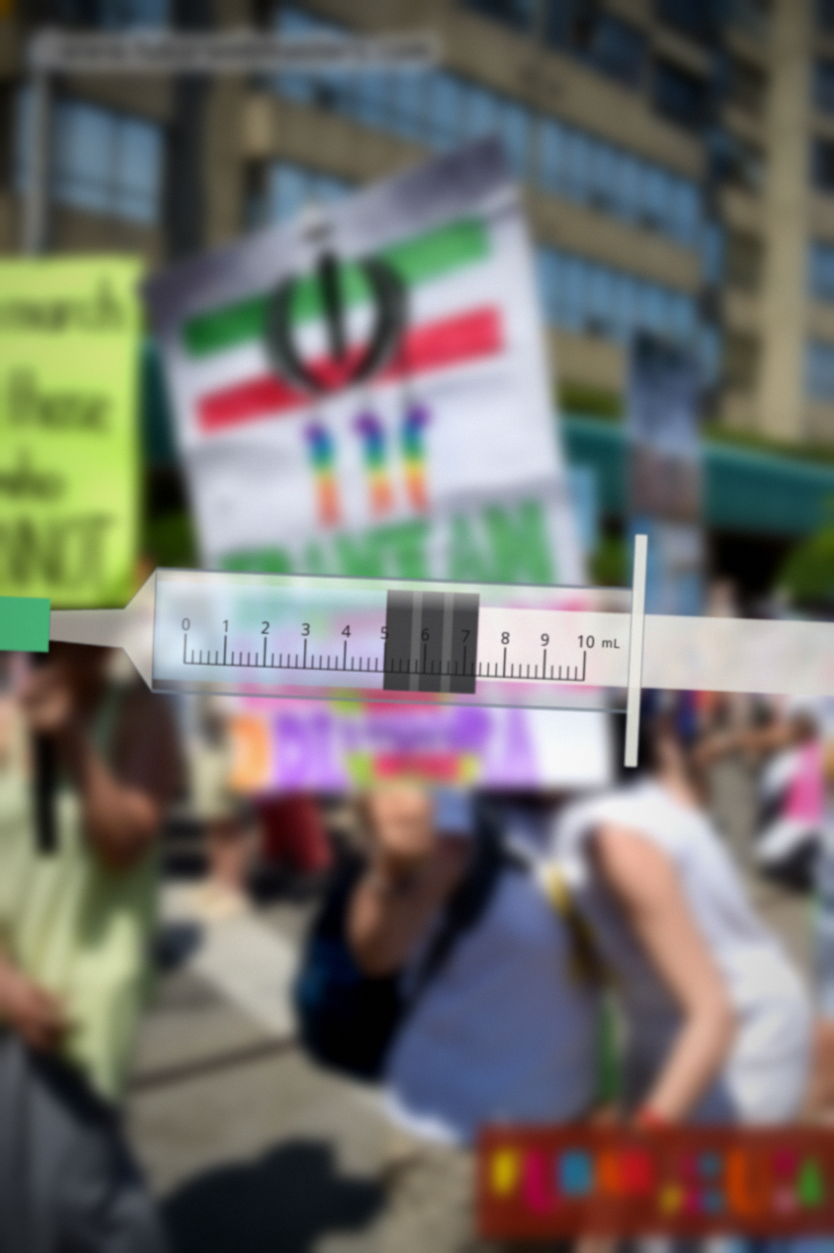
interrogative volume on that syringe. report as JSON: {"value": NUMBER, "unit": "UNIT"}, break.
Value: {"value": 5, "unit": "mL"}
